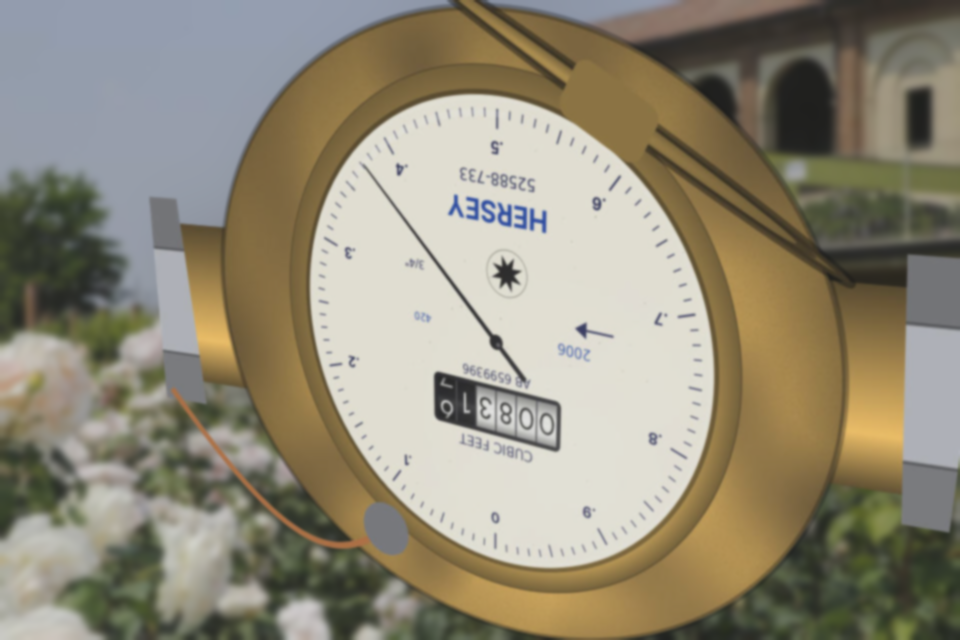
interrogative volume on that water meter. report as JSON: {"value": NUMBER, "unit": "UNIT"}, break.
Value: {"value": 8316.37, "unit": "ft³"}
